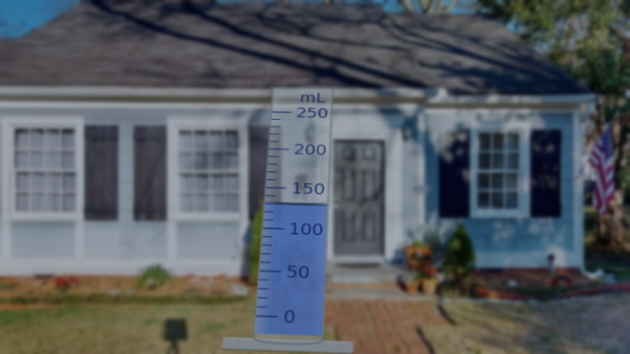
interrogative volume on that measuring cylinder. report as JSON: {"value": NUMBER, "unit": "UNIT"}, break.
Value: {"value": 130, "unit": "mL"}
